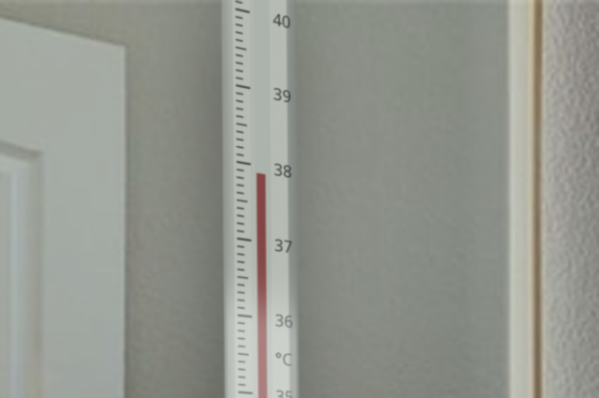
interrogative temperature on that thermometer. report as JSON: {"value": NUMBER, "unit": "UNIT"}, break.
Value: {"value": 37.9, "unit": "°C"}
